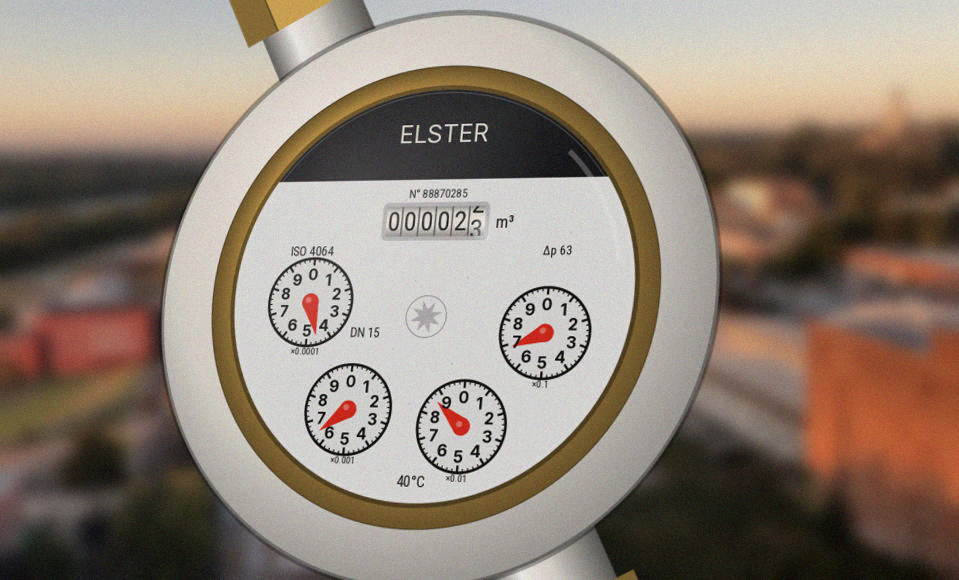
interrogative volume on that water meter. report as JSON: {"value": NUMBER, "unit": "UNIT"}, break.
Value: {"value": 22.6864, "unit": "m³"}
